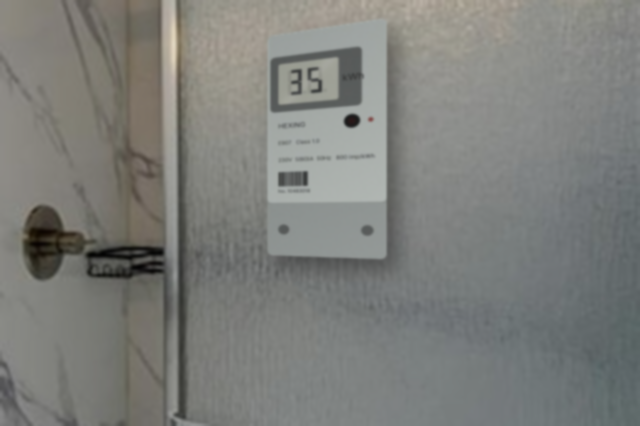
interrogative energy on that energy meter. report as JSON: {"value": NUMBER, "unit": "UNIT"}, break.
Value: {"value": 35, "unit": "kWh"}
